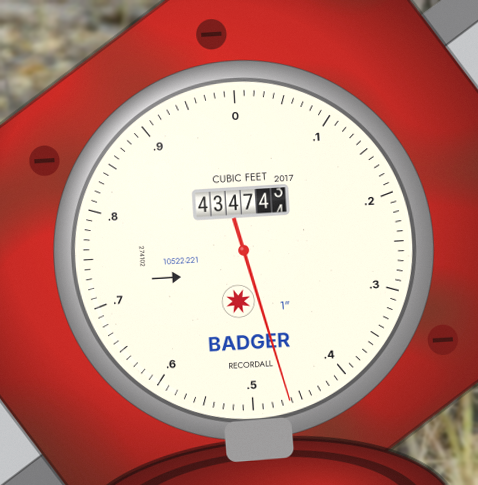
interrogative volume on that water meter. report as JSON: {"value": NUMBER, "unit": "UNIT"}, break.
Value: {"value": 434743.46, "unit": "ft³"}
